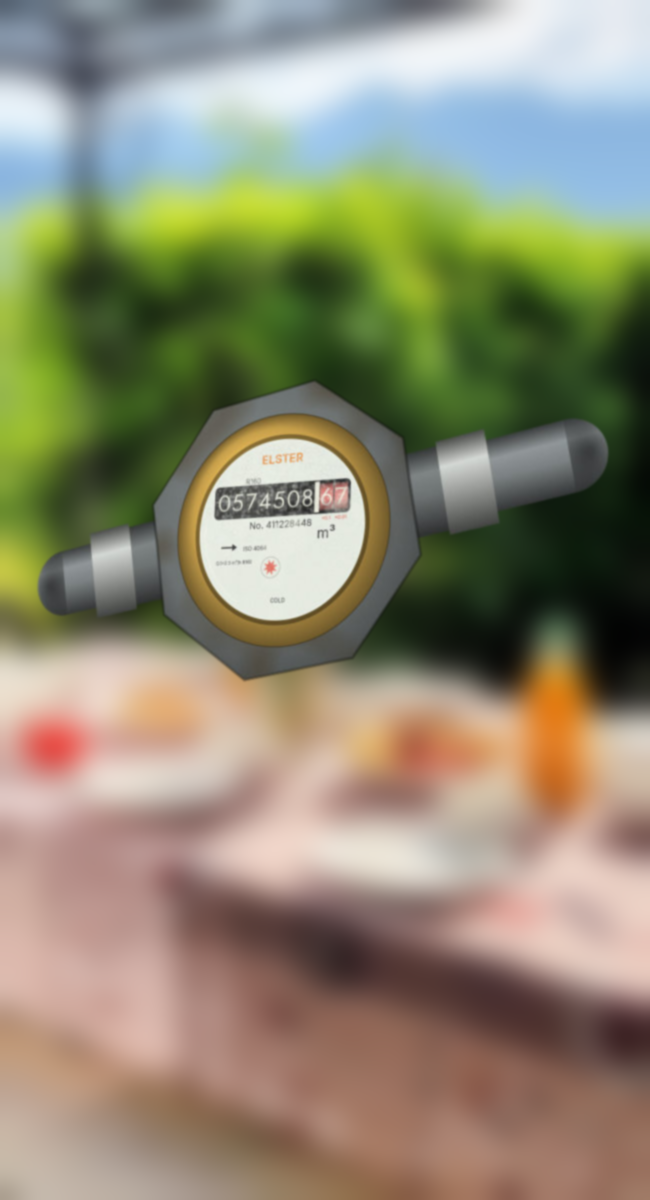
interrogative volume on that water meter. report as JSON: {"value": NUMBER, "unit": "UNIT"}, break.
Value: {"value": 574508.67, "unit": "m³"}
